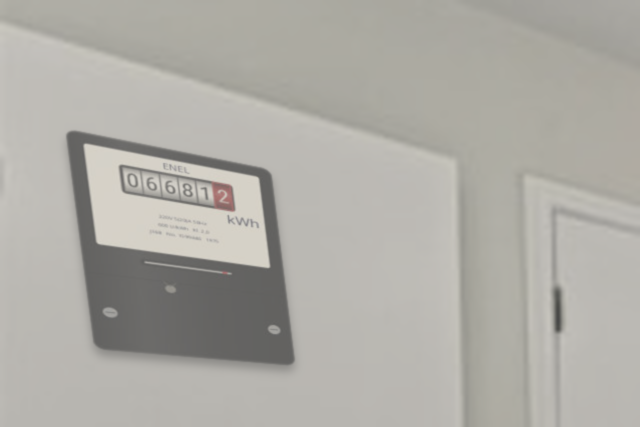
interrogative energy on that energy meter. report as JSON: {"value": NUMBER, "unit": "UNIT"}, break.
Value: {"value": 6681.2, "unit": "kWh"}
